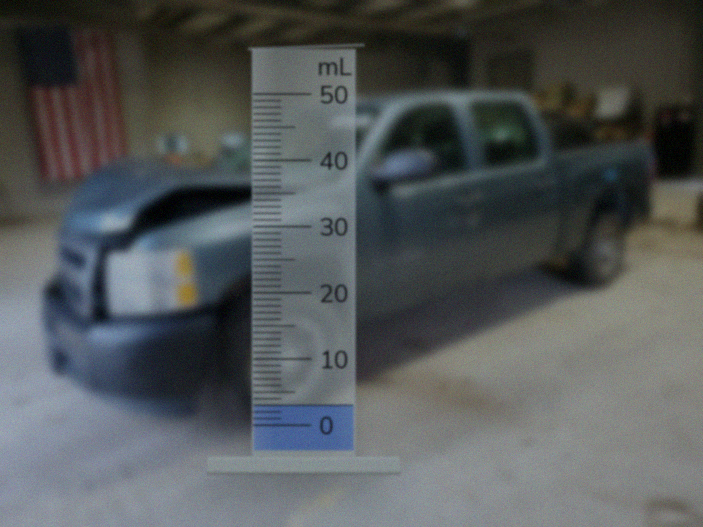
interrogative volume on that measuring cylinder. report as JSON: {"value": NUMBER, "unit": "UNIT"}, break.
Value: {"value": 3, "unit": "mL"}
